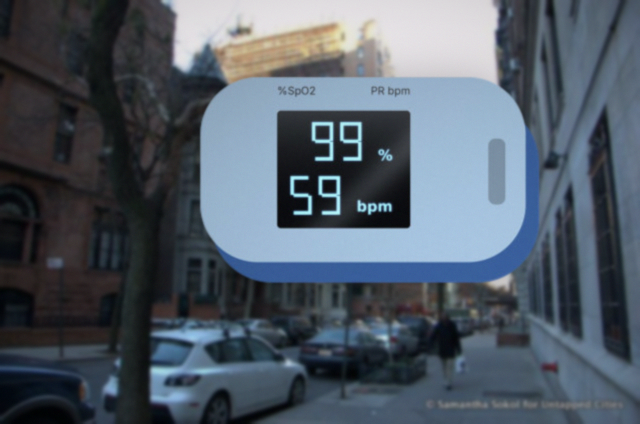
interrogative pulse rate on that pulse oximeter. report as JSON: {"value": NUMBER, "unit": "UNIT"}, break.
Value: {"value": 59, "unit": "bpm"}
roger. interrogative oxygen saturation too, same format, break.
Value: {"value": 99, "unit": "%"}
